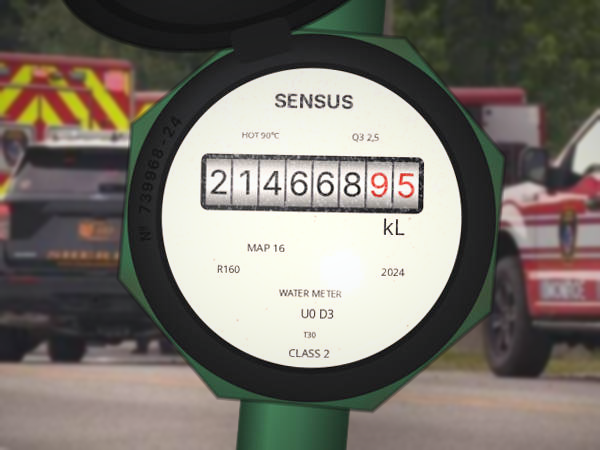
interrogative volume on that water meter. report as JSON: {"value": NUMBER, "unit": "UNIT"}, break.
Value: {"value": 214668.95, "unit": "kL"}
